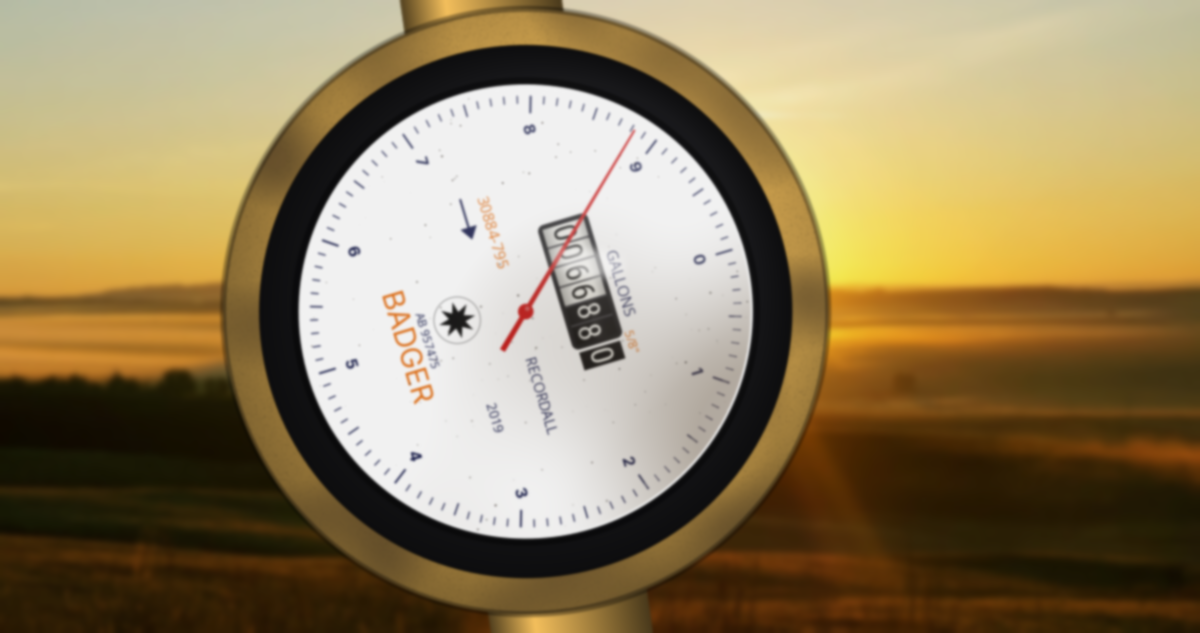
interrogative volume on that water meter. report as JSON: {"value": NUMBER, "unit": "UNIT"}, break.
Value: {"value": 66878.8, "unit": "gal"}
